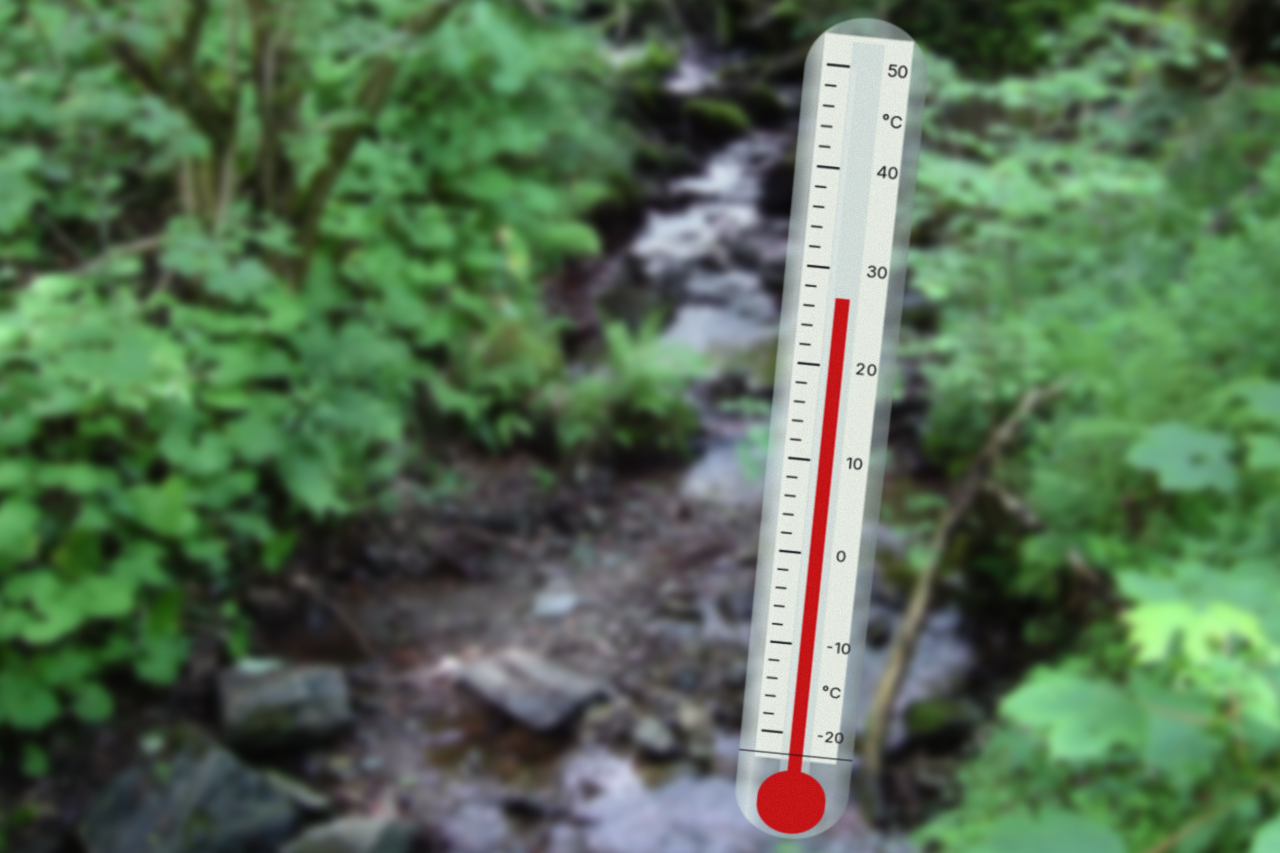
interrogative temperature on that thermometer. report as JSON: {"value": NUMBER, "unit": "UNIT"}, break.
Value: {"value": 27, "unit": "°C"}
